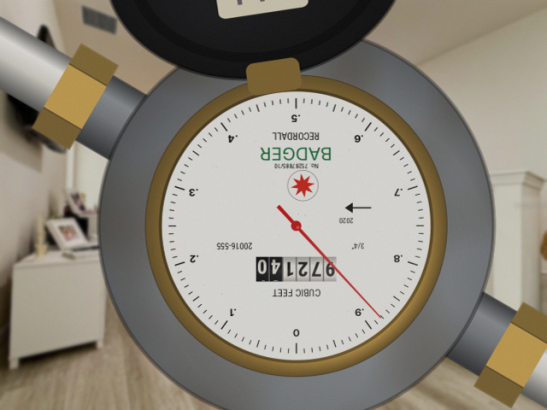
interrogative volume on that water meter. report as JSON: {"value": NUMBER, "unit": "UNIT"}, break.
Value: {"value": 972139.88, "unit": "ft³"}
